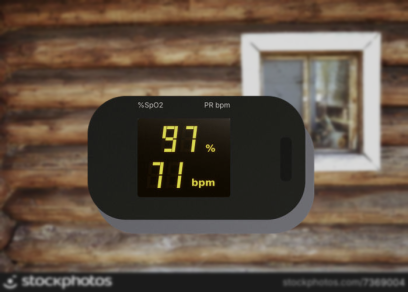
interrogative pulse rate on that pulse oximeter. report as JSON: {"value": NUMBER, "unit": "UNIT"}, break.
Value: {"value": 71, "unit": "bpm"}
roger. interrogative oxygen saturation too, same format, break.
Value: {"value": 97, "unit": "%"}
